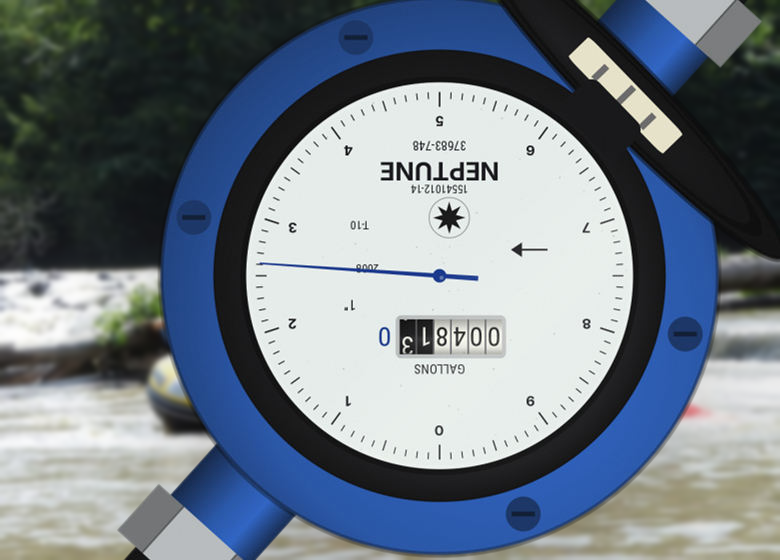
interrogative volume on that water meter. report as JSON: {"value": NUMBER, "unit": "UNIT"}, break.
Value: {"value": 48132.6, "unit": "gal"}
